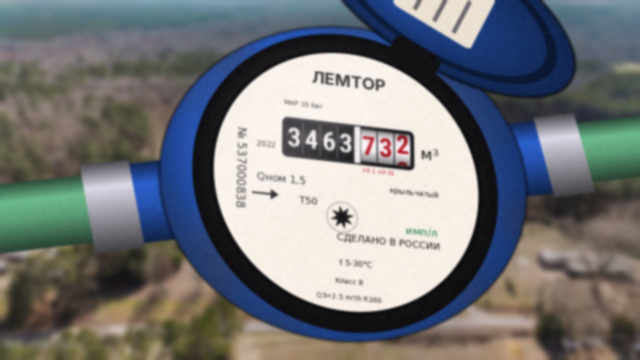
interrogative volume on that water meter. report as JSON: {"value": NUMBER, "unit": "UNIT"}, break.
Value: {"value": 3463.732, "unit": "m³"}
